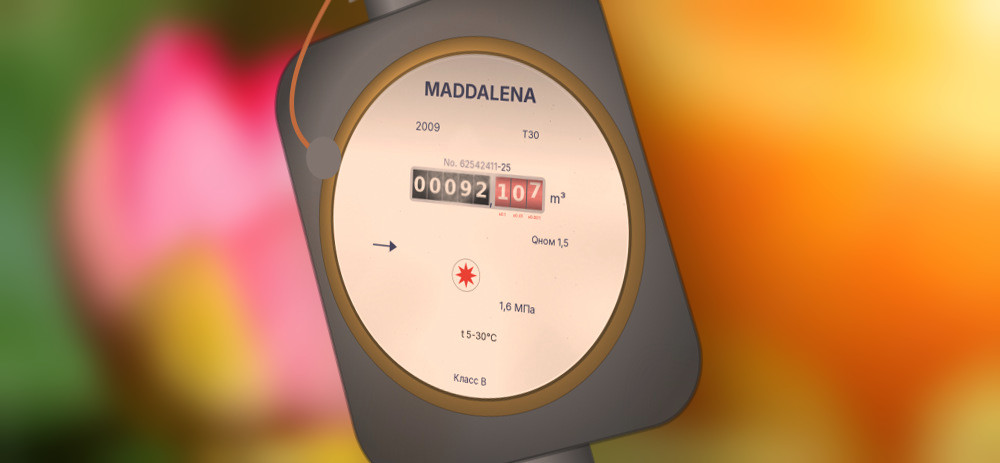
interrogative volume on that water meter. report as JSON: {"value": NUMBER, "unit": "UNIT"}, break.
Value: {"value": 92.107, "unit": "m³"}
